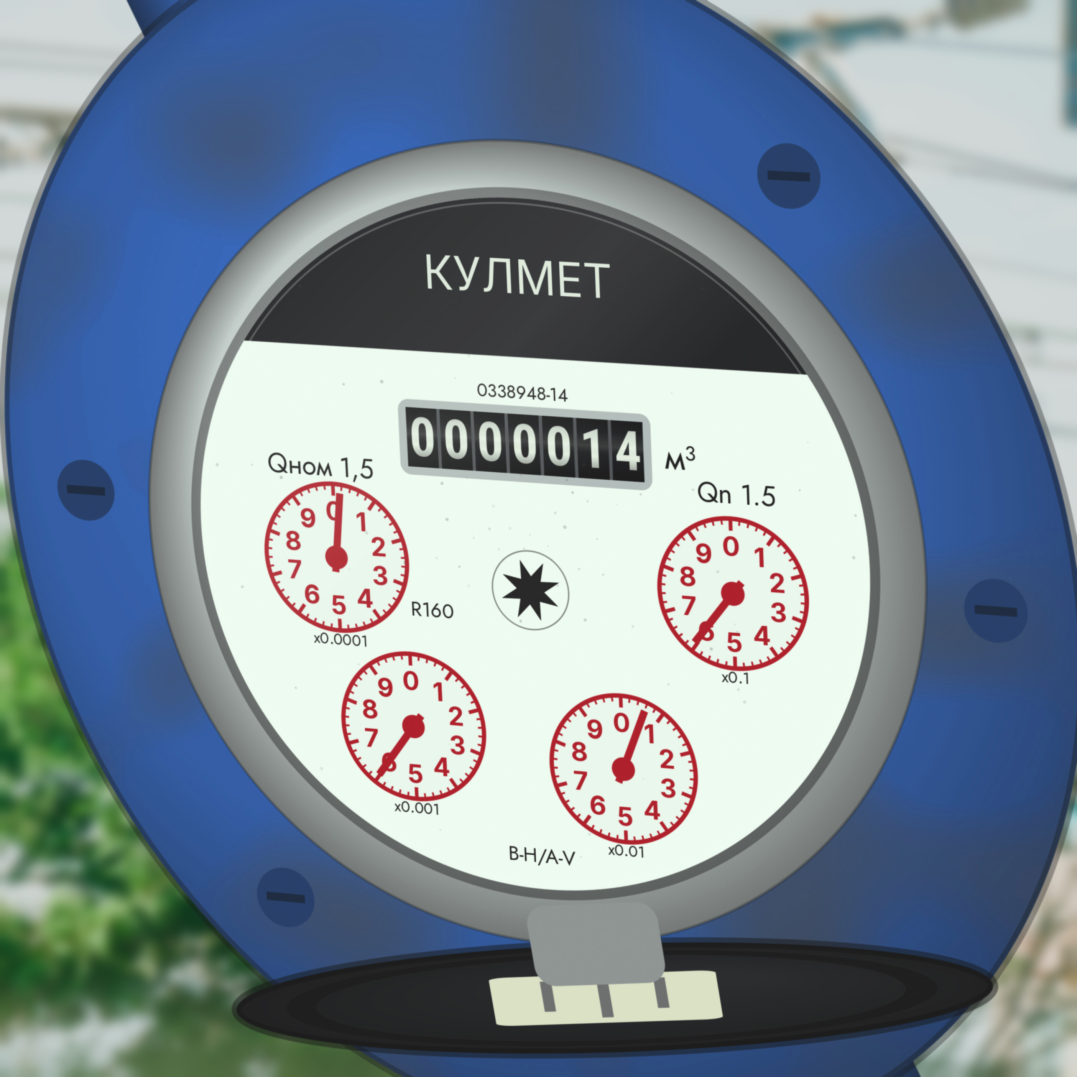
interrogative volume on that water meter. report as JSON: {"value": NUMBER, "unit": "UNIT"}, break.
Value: {"value": 14.6060, "unit": "m³"}
